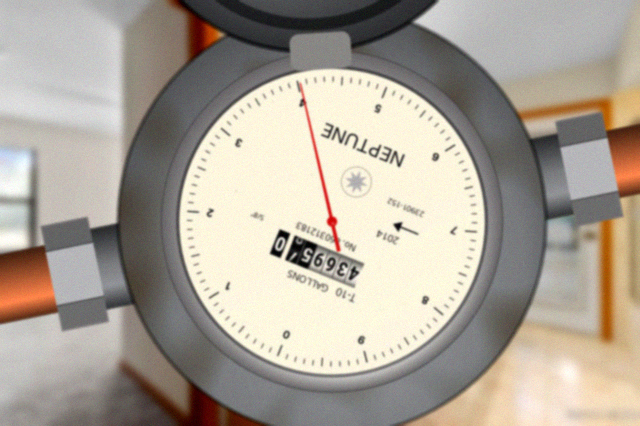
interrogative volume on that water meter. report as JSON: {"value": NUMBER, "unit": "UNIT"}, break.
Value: {"value": 4369574.0, "unit": "gal"}
